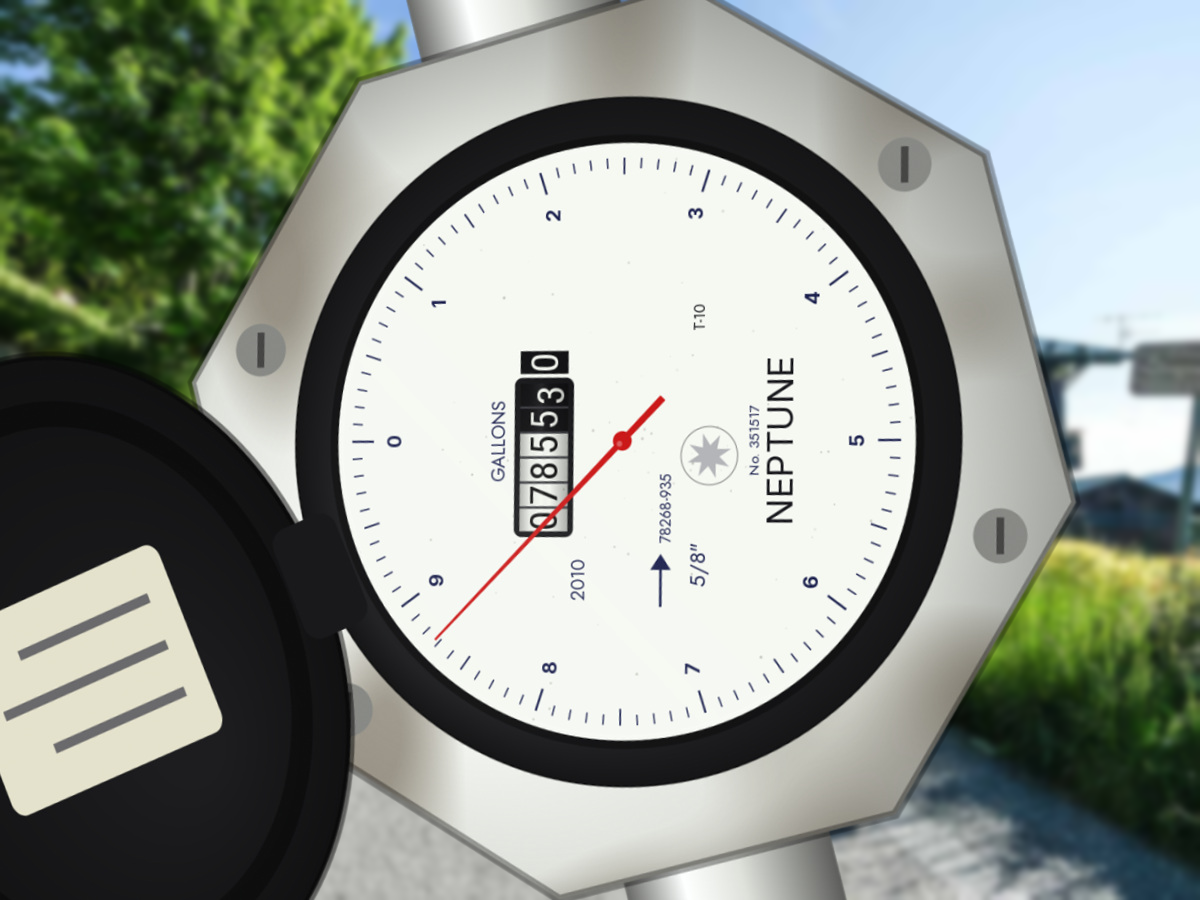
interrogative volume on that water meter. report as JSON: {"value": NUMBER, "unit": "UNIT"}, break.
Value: {"value": 785528.7, "unit": "gal"}
